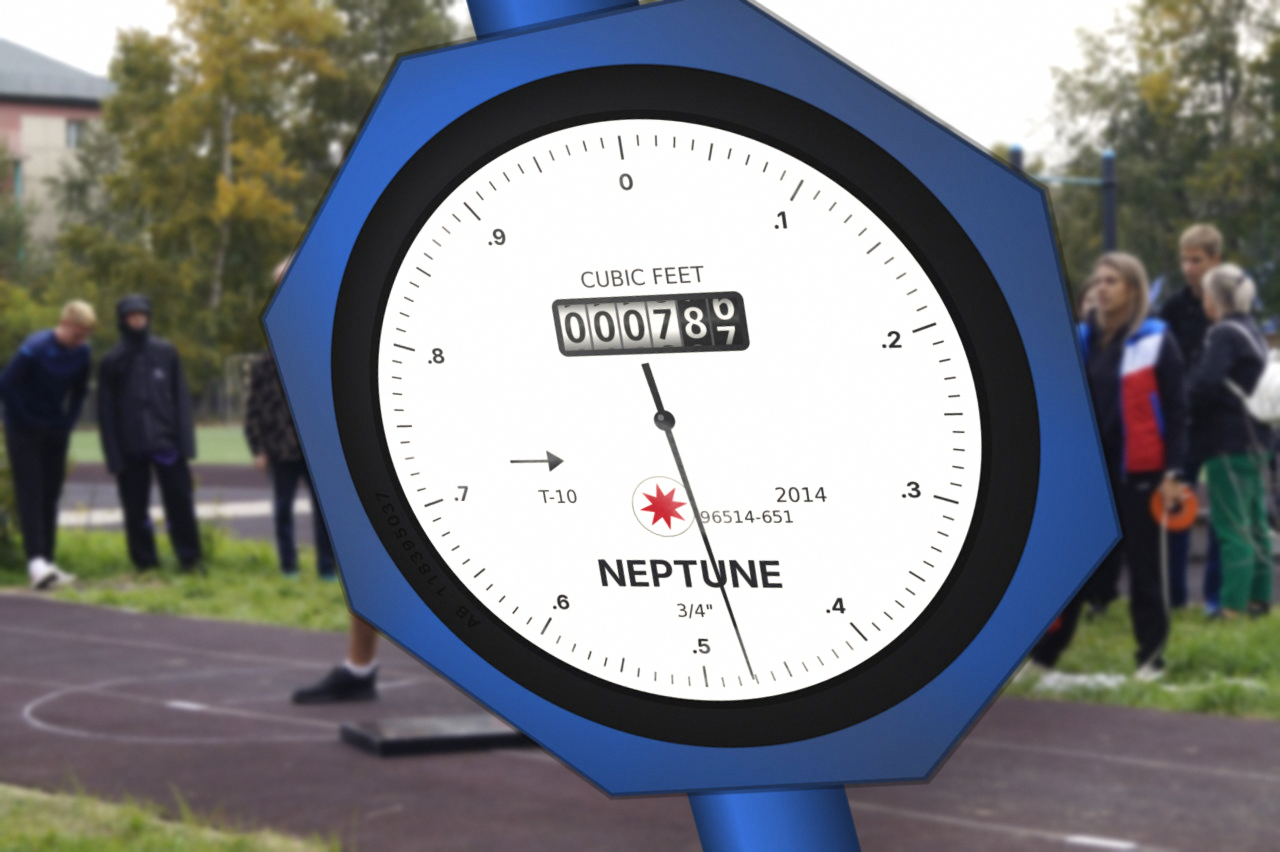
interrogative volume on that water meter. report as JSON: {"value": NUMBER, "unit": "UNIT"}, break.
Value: {"value": 786.47, "unit": "ft³"}
